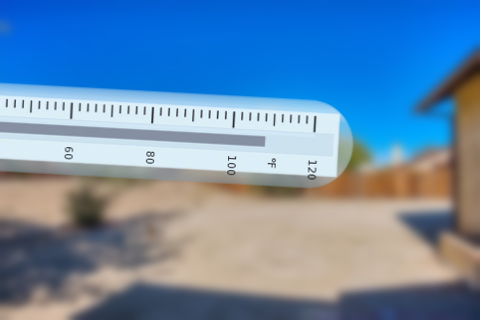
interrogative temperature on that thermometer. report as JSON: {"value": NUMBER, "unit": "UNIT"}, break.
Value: {"value": 108, "unit": "°F"}
